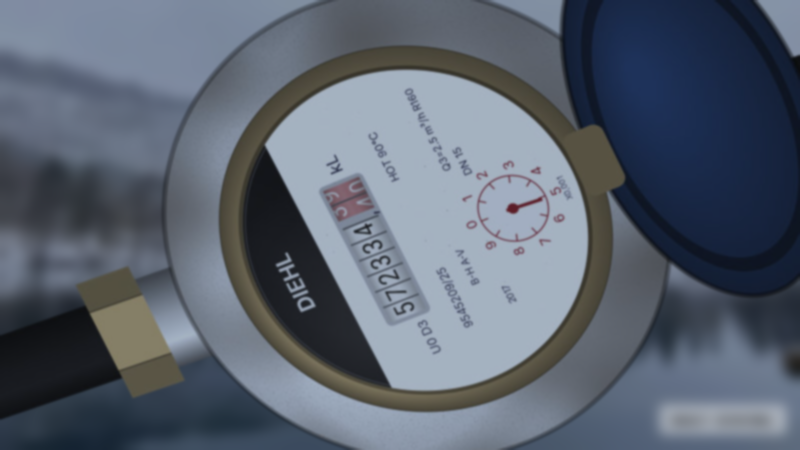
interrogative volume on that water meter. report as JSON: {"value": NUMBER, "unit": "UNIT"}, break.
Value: {"value": 572334.395, "unit": "kL"}
